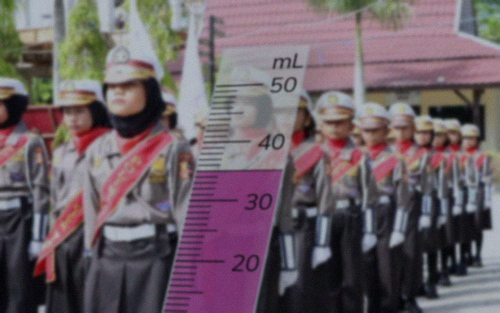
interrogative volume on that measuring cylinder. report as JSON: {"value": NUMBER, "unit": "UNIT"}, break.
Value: {"value": 35, "unit": "mL"}
